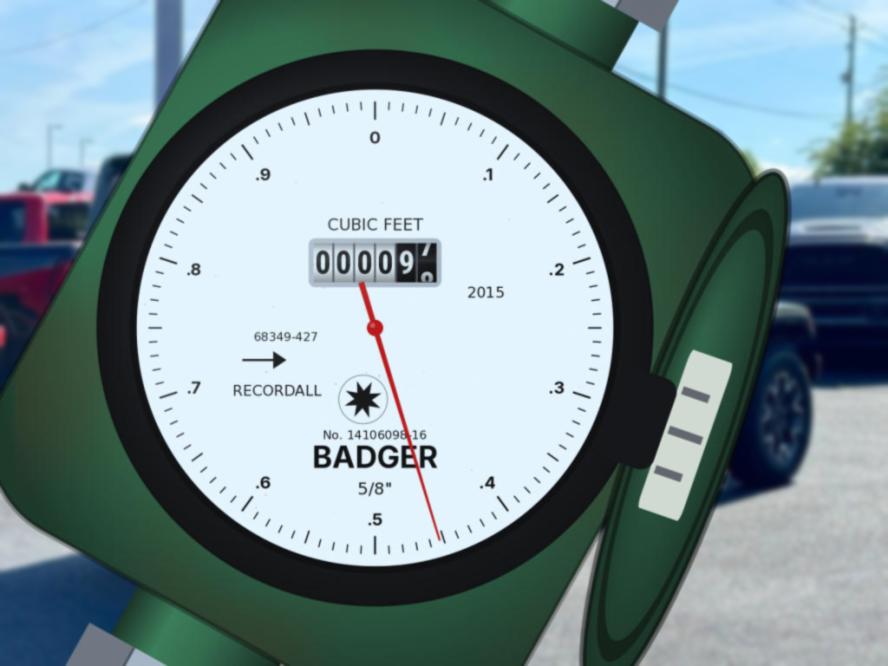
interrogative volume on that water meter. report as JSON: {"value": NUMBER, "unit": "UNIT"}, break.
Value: {"value": 97.45, "unit": "ft³"}
